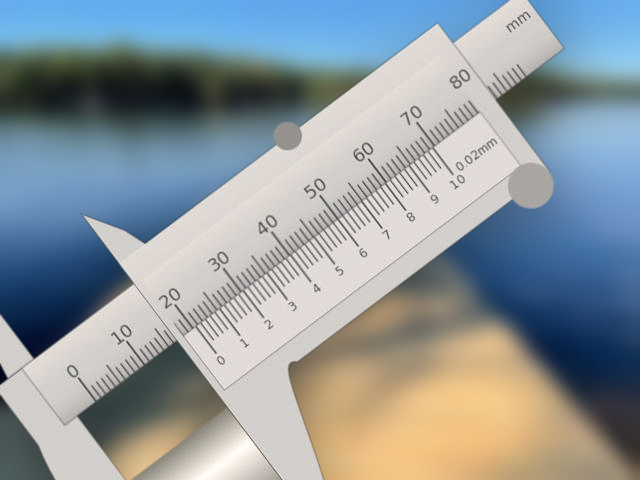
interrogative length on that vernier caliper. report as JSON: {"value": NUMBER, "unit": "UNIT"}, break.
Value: {"value": 20.6, "unit": "mm"}
